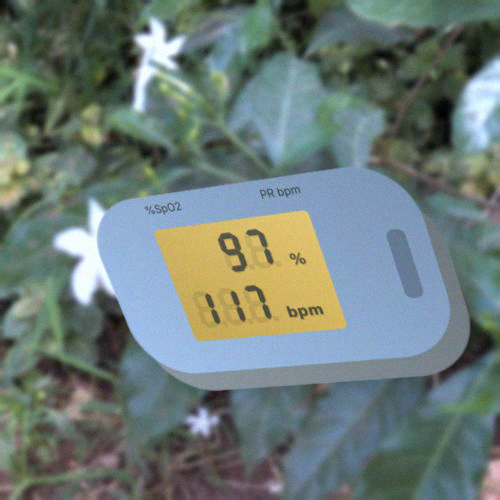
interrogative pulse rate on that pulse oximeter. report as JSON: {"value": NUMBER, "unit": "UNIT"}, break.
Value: {"value": 117, "unit": "bpm"}
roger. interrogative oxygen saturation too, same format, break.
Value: {"value": 97, "unit": "%"}
